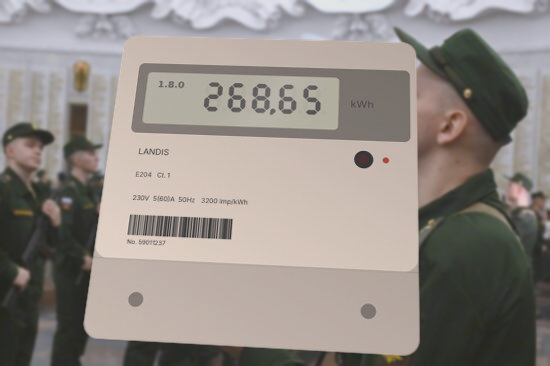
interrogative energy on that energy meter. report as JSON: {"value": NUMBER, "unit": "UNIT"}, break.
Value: {"value": 268.65, "unit": "kWh"}
